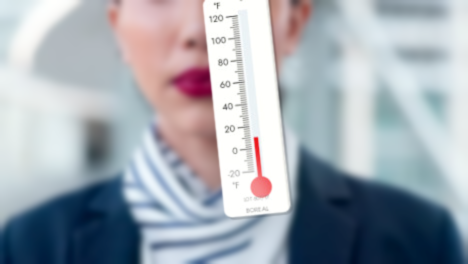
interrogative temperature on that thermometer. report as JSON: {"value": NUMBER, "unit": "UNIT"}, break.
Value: {"value": 10, "unit": "°F"}
